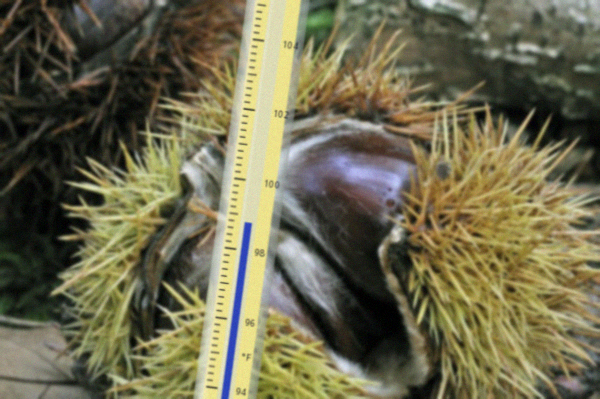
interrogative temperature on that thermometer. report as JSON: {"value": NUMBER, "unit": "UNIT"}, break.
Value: {"value": 98.8, "unit": "°F"}
